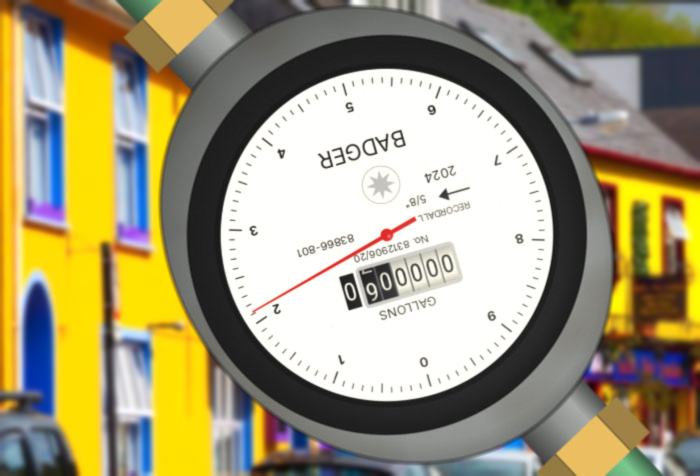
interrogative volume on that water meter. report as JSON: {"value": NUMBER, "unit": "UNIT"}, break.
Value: {"value": 62.1, "unit": "gal"}
